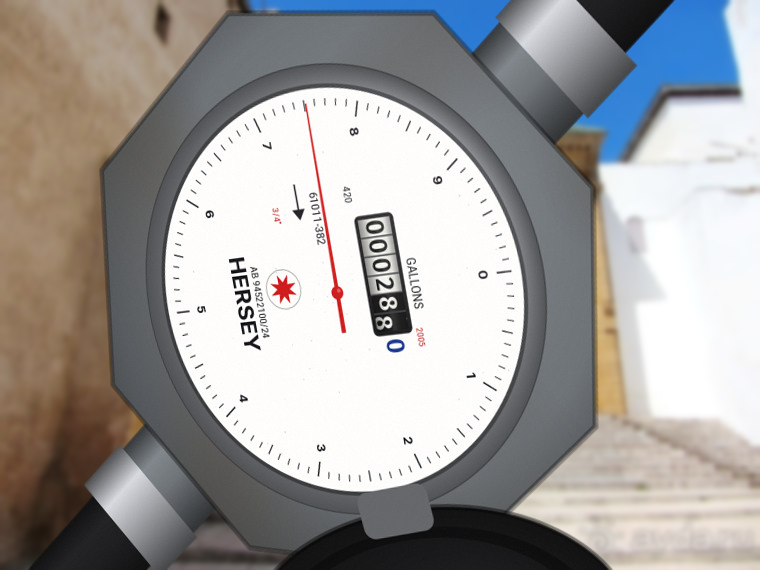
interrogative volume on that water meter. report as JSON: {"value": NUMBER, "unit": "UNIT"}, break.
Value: {"value": 2877.5, "unit": "gal"}
